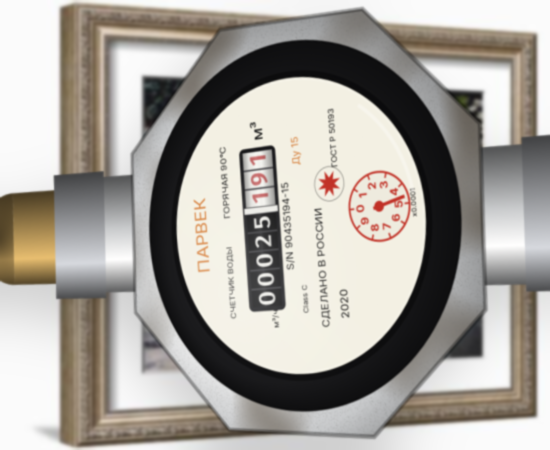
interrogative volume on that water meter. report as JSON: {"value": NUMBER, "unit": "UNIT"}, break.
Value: {"value": 25.1914, "unit": "m³"}
